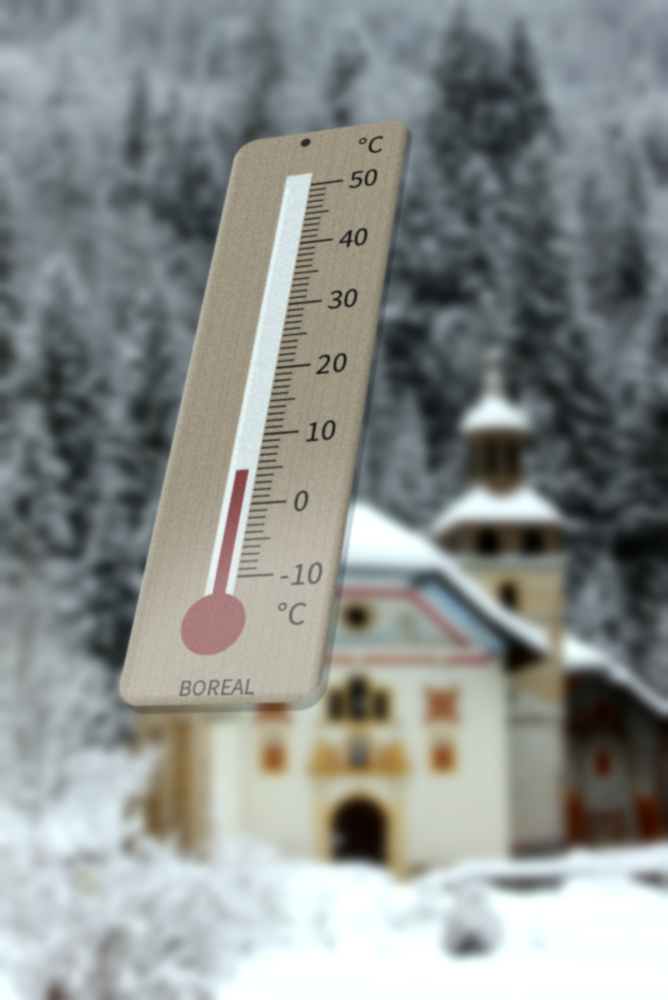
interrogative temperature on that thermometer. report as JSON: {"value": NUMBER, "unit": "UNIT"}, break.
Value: {"value": 5, "unit": "°C"}
